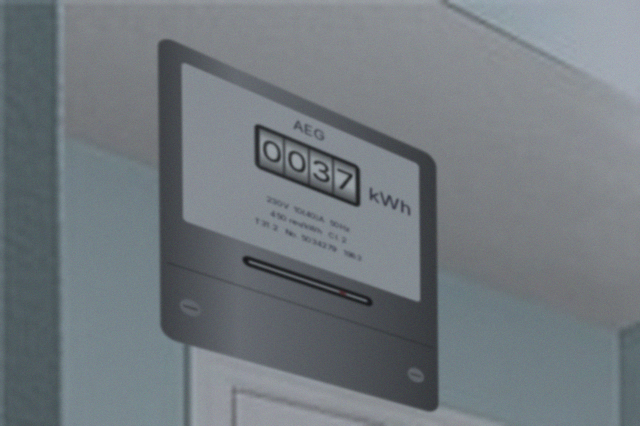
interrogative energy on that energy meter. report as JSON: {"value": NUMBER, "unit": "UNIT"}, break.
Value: {"value": 37, "unit": "kWh"}
